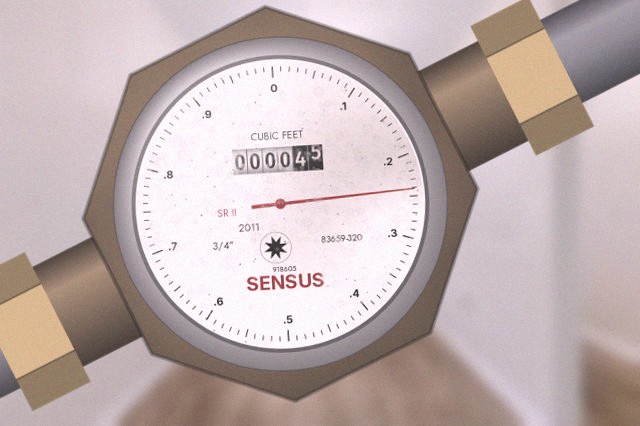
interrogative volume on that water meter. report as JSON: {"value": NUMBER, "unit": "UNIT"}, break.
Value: {"value": 45.24, "unit": "ft³"}
